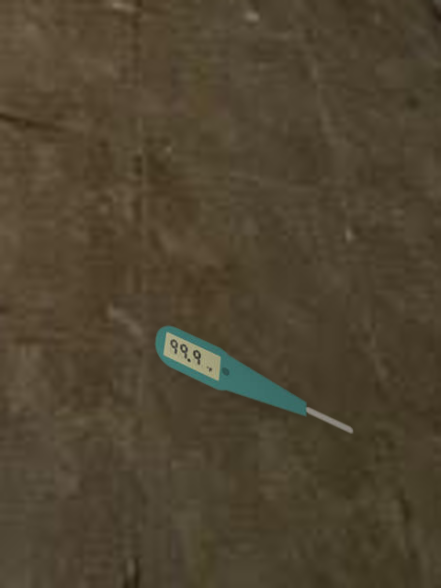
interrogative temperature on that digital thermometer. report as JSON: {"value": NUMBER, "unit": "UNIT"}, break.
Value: {"value": 99.9, "unit": "°F"}
